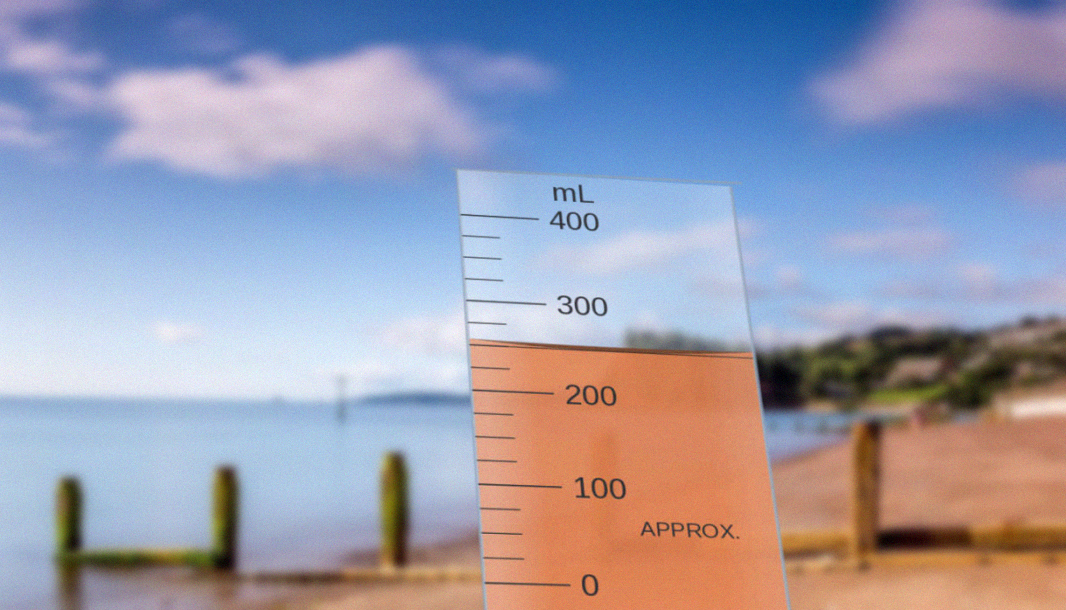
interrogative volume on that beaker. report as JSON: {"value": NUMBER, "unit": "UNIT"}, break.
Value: {"value": 250, "unit": "mL"}
